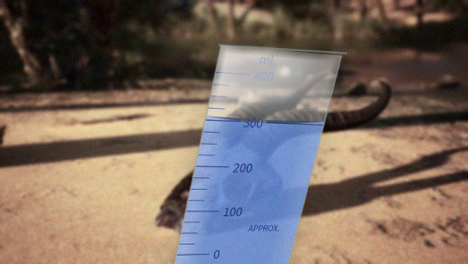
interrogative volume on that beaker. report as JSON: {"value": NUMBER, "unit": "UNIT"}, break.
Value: {"value": 300, "unit": "mL"}
